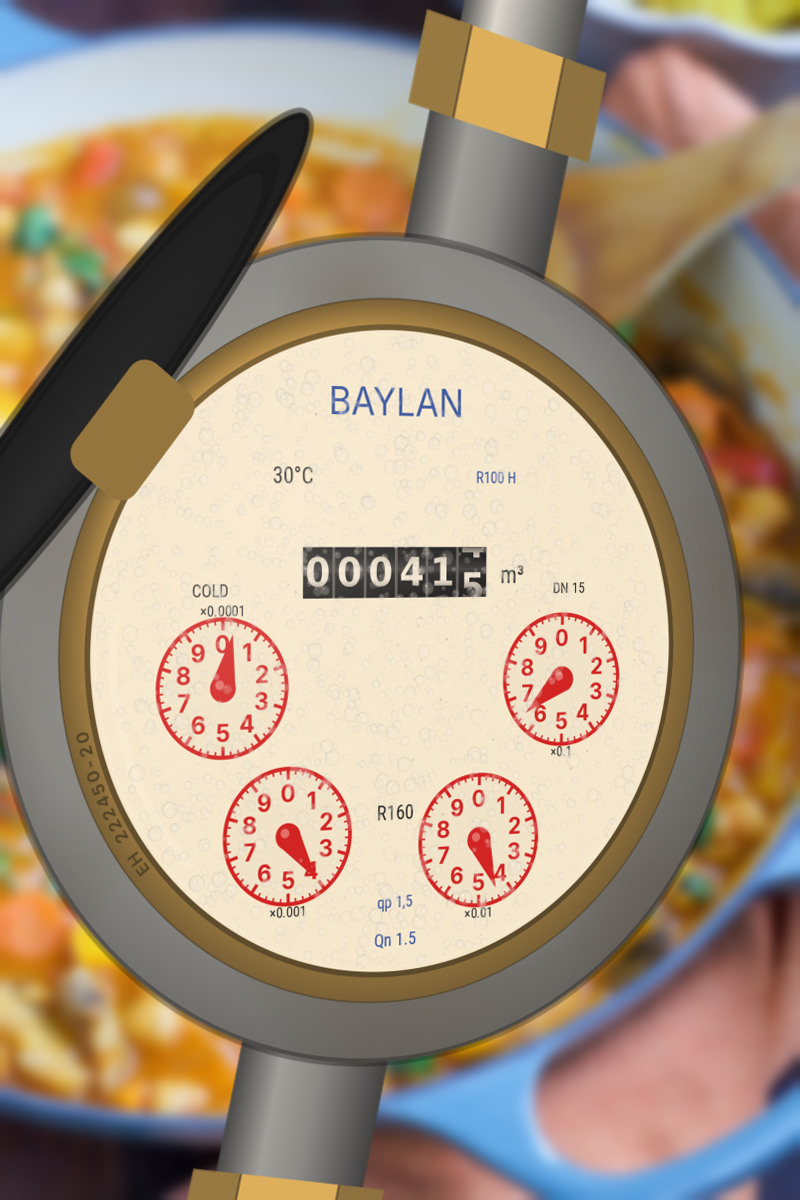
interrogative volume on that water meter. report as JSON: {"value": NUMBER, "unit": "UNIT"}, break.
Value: {"value": 414.6440, "unit": "m³"}
